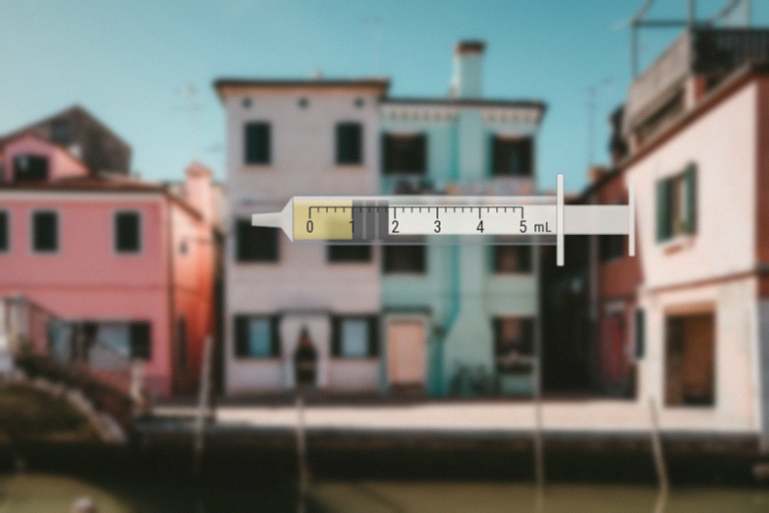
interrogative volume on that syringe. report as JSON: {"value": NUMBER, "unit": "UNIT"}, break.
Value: {"value": 1, "unit": "mL"}
